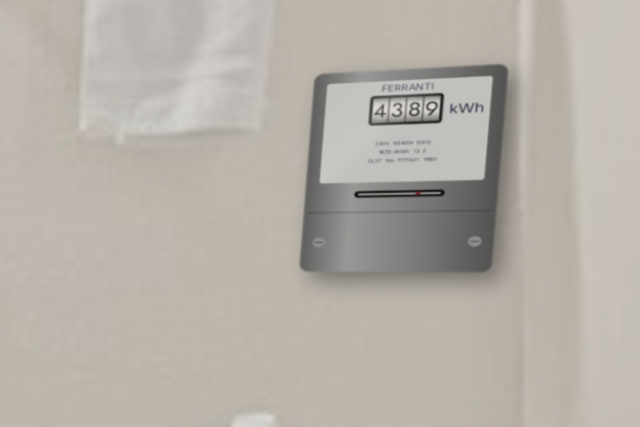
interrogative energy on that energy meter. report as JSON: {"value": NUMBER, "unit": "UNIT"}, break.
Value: {"value": 4389, "unit": "kWh"}
